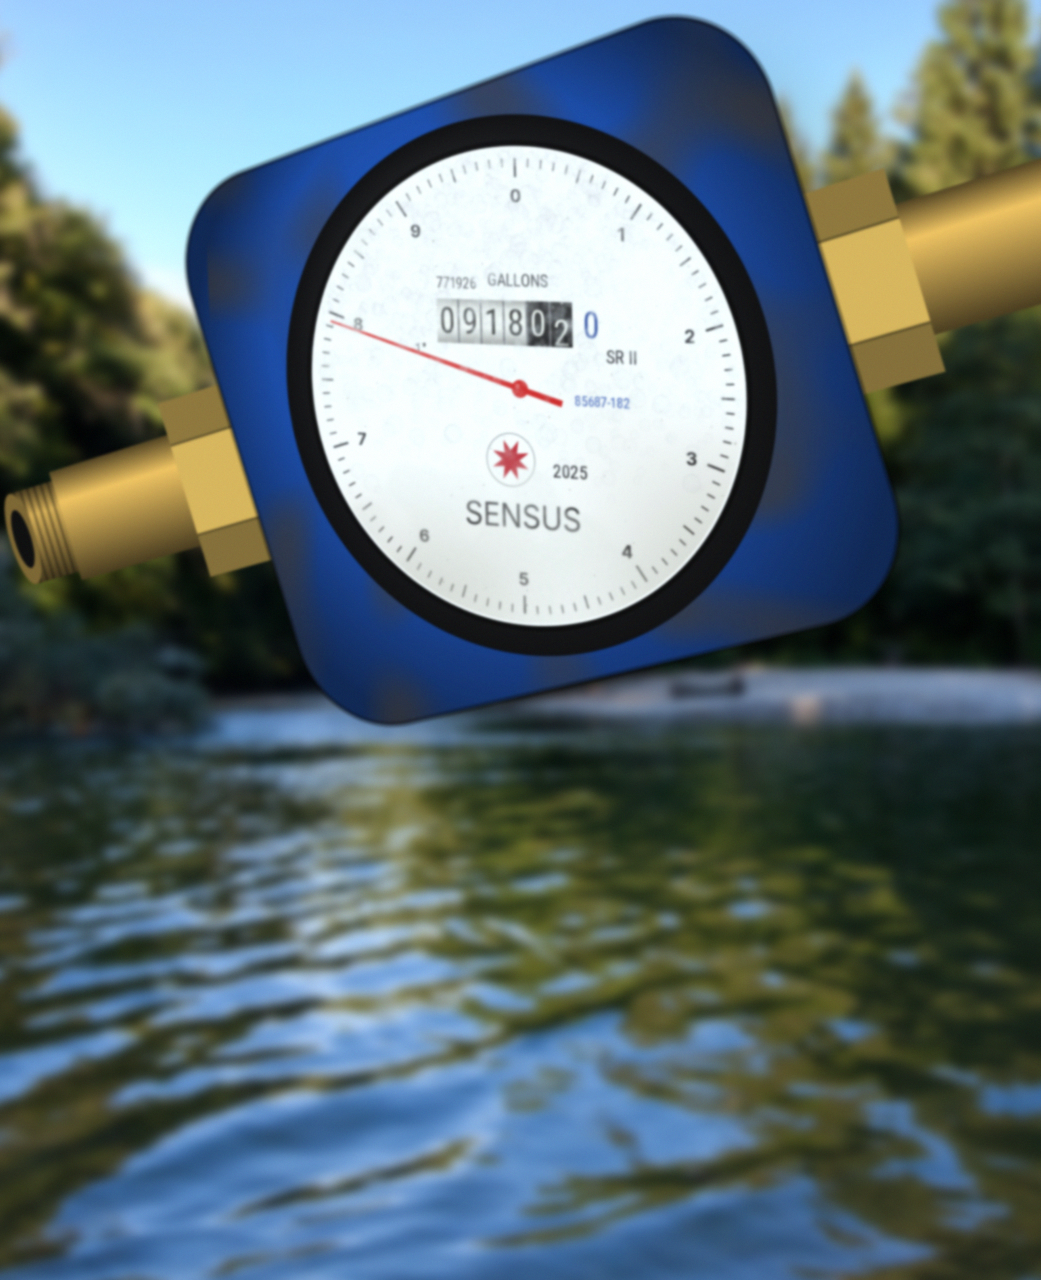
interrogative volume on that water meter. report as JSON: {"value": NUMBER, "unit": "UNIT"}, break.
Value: {"value": 918017.9, "unit": "gal"}
